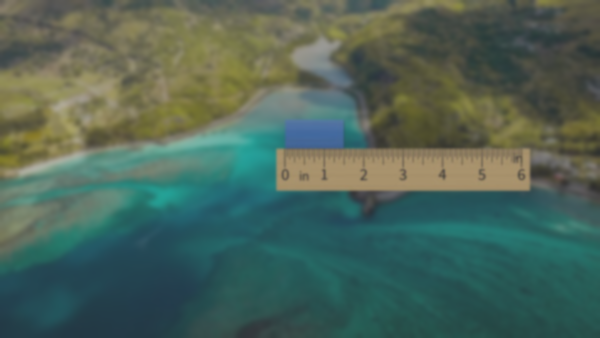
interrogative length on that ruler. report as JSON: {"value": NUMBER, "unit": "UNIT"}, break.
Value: {"value": 1.5, "unit": "in"}
